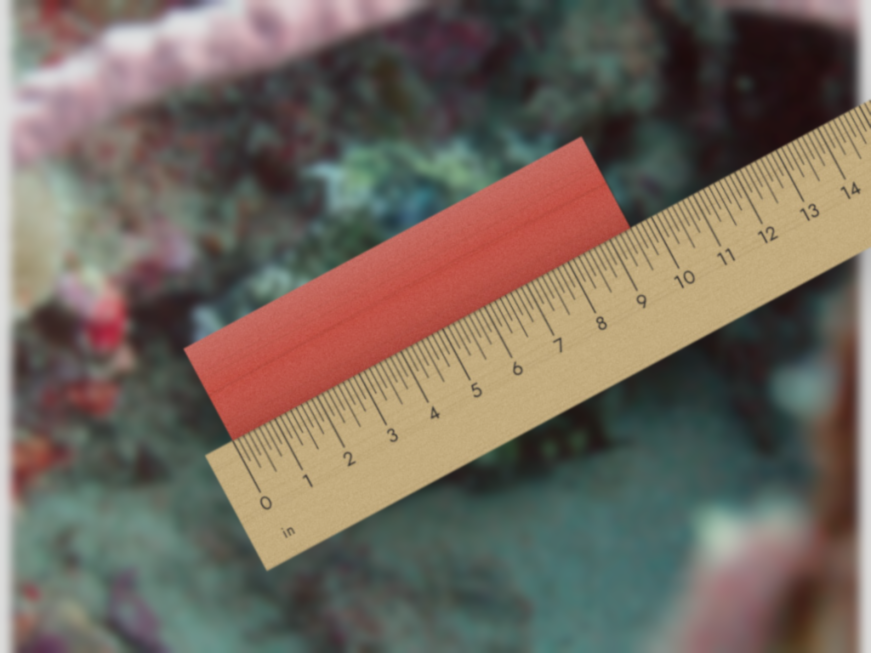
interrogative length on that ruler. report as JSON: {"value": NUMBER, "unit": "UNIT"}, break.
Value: {"value": 9.5, "unit": "in"}
